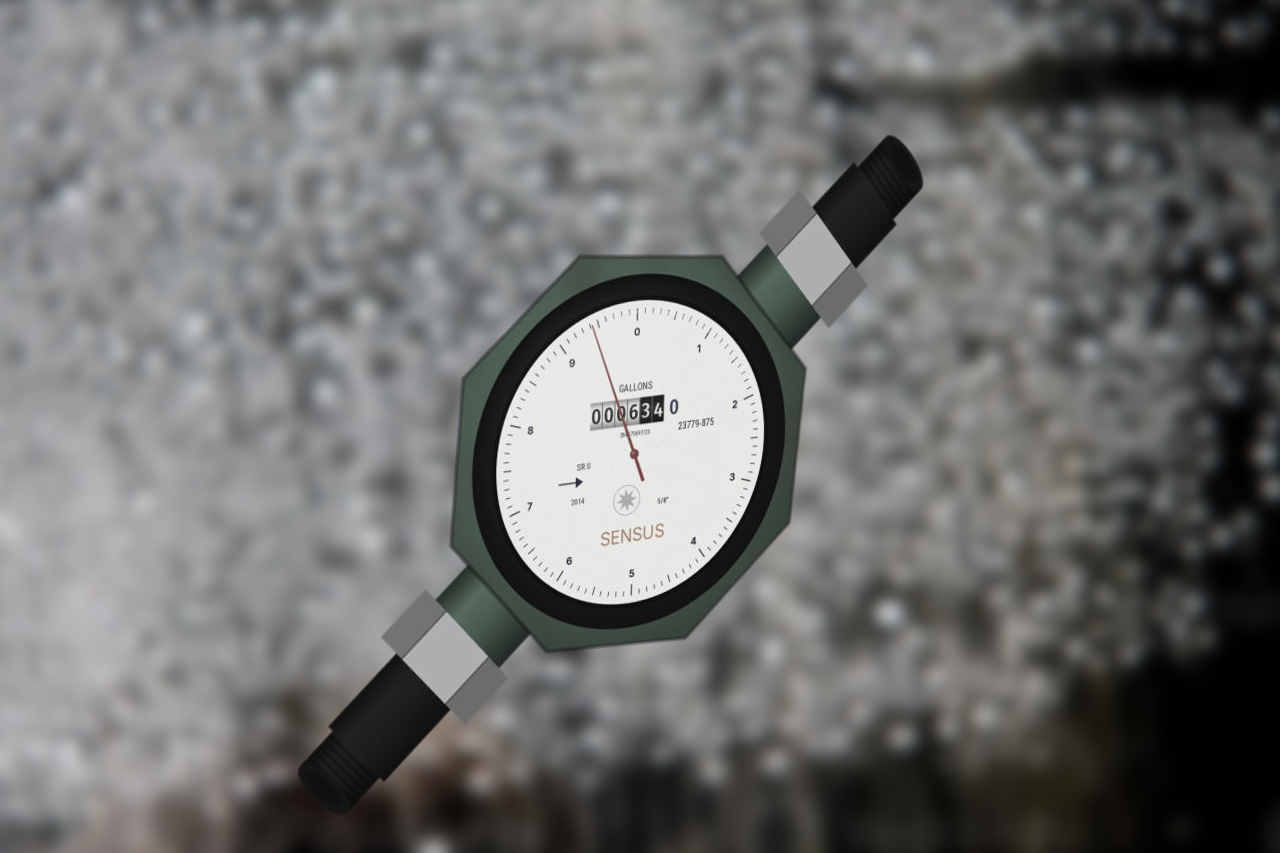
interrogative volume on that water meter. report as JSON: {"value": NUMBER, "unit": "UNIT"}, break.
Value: {"value": 6339.4, "unit": "gal"}
